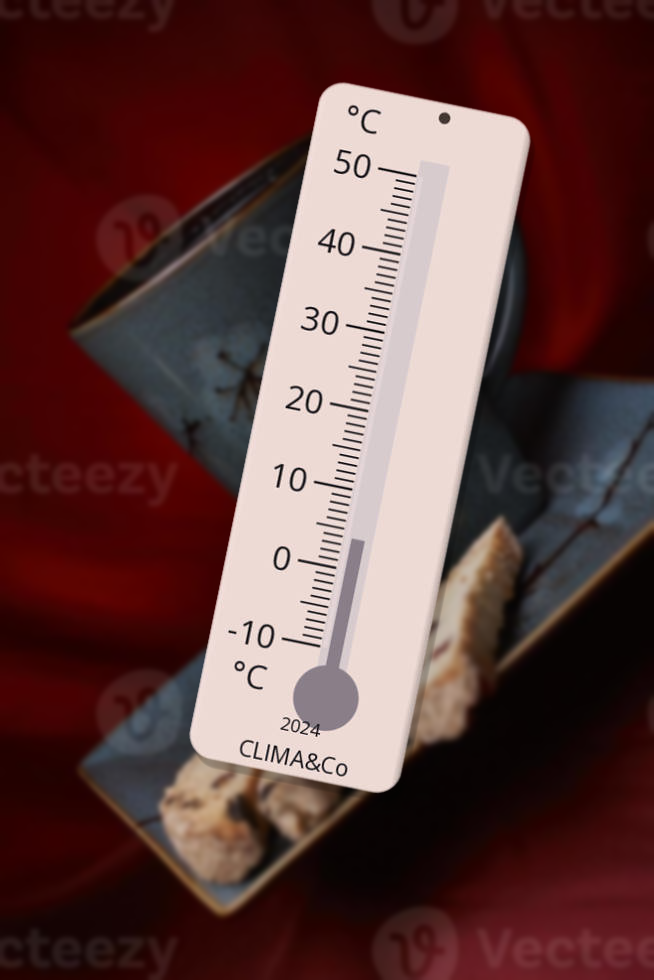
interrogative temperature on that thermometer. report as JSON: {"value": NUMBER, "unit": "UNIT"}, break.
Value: {"value": 4, "unit": "°C"}
